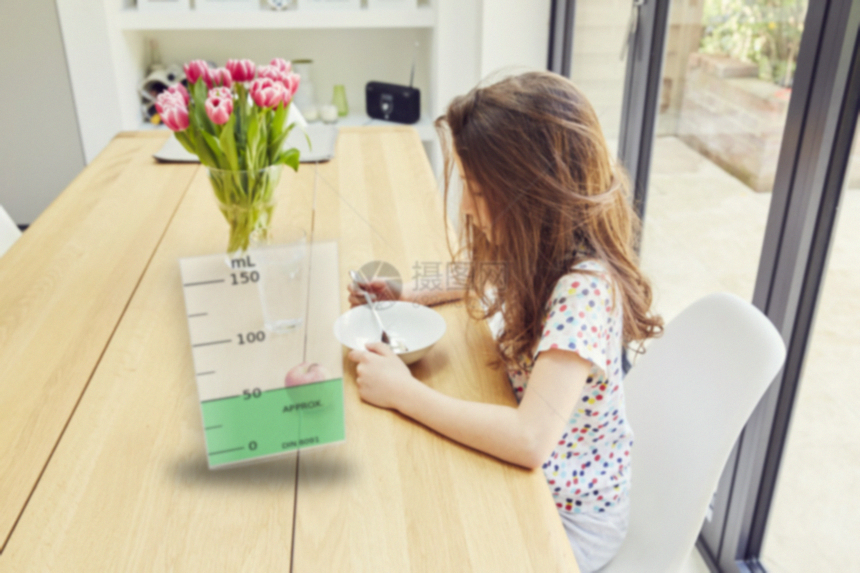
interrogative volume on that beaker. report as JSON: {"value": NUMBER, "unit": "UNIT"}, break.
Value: {"value": 50, "unit": "mL"}
